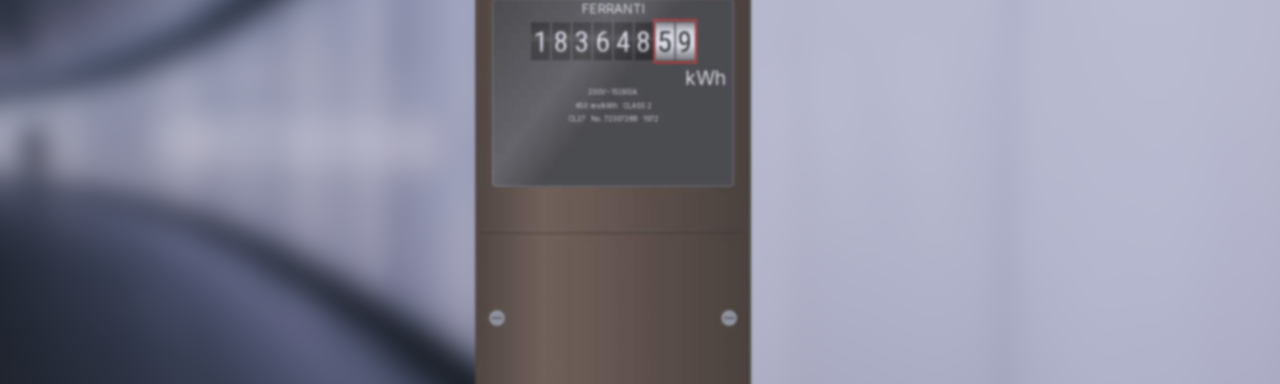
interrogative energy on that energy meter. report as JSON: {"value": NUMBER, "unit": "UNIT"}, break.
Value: {"value": 183648.59, "unit": "kWh"}
